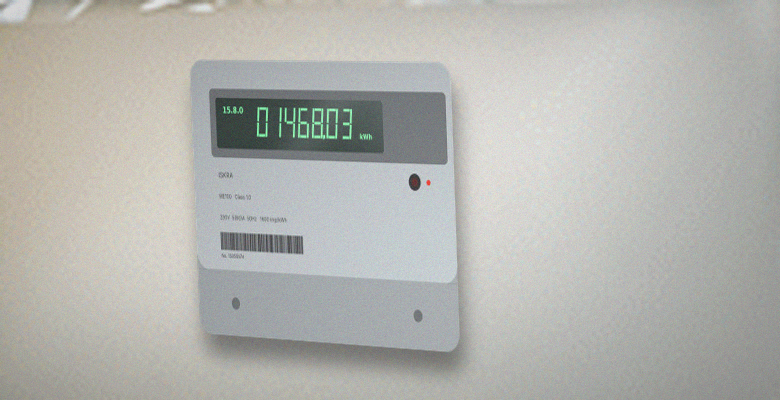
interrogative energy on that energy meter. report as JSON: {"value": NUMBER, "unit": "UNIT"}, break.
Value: {"value": 1468.03, "unit": "kWh"}
